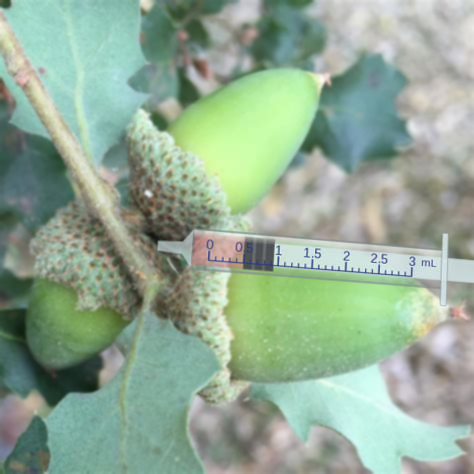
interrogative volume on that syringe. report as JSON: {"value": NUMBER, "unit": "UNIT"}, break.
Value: {"value": 0.5, "unit": "mL"}
